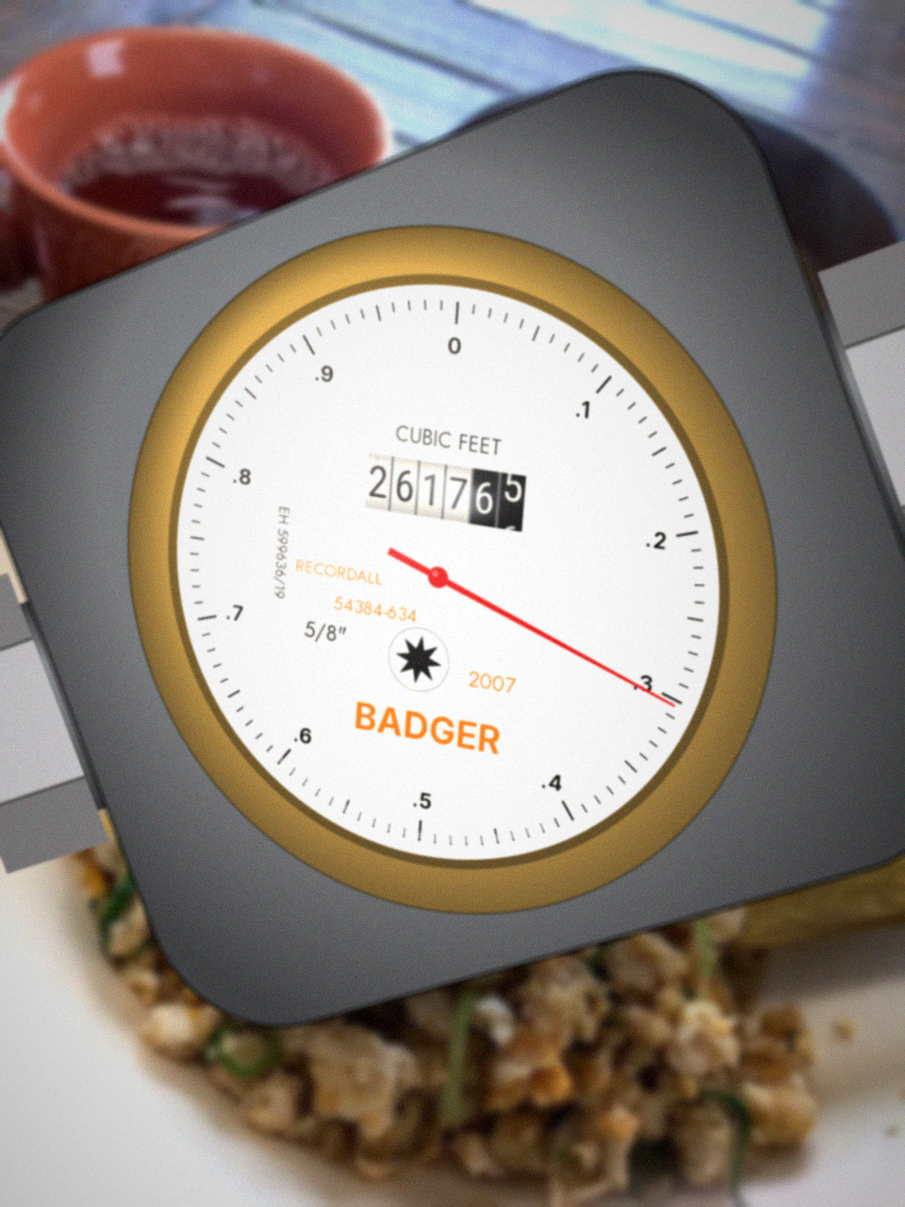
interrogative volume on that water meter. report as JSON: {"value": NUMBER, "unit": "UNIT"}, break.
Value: {"value": 261765.30, "unit": "ft³"}
